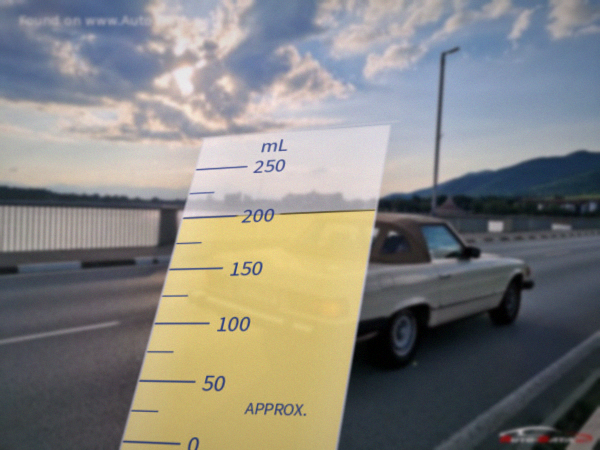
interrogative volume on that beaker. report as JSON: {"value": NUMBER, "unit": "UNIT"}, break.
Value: {"value": 200, "unit": "mL"}
